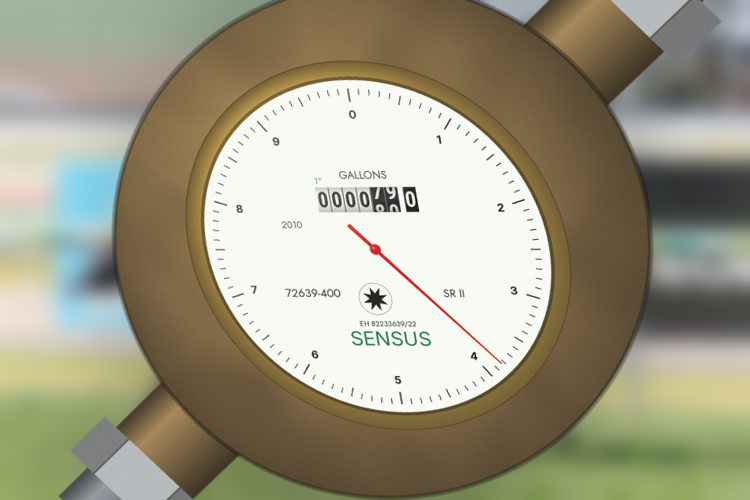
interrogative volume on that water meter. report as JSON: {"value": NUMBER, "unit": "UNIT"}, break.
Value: {"value": 793.8, "unit": "gal"}
